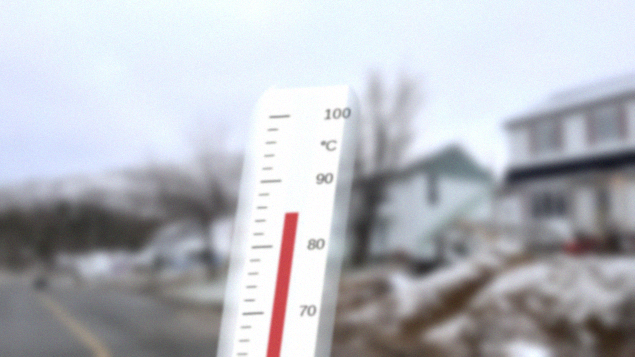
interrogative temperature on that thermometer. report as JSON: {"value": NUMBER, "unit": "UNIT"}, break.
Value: {"value": 85, "unit": "°C"}
